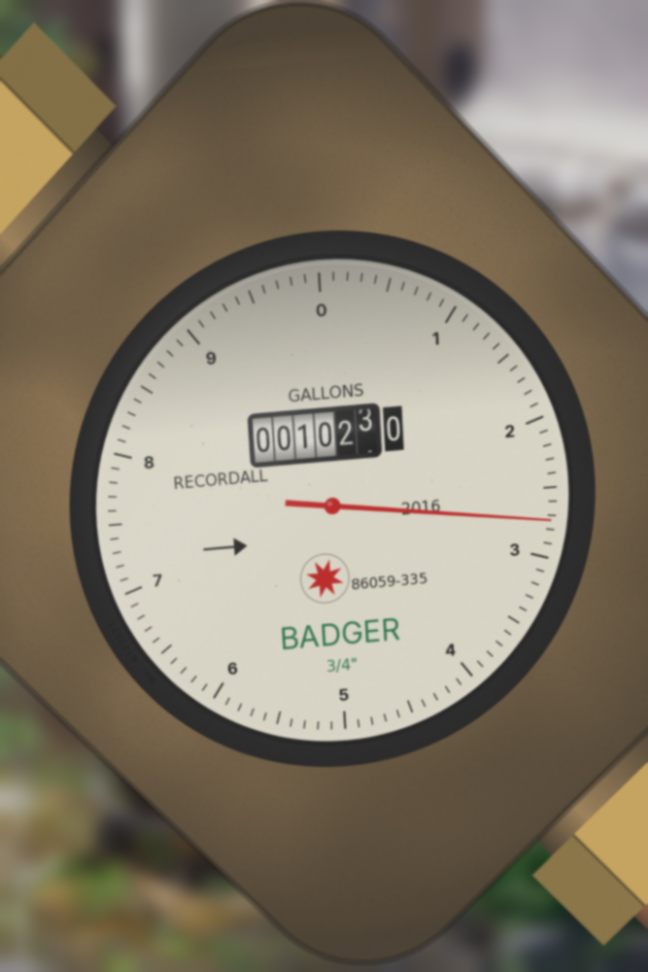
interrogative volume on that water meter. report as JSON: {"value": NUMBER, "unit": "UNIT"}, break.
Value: {"value": 10232.7, "unit": "gal"}
